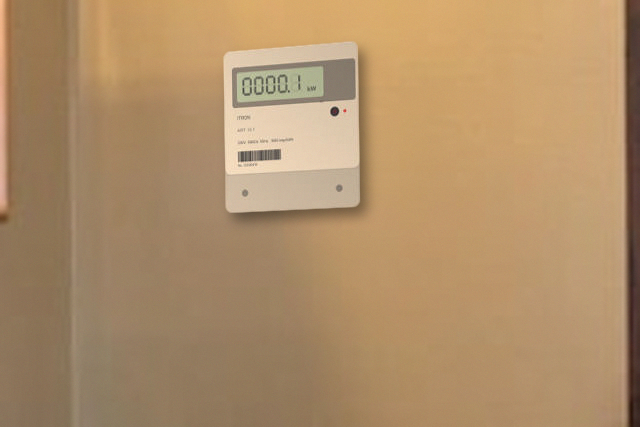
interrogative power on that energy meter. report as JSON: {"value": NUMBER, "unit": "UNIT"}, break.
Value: {"value": 0.1, "unit": "kW"}
